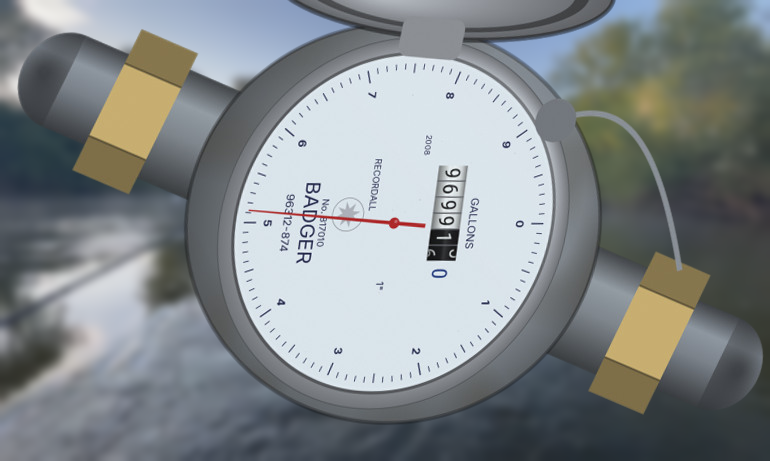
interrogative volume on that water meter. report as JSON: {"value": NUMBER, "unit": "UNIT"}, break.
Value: {"value": 9699155.1, "unit": "gal"}
